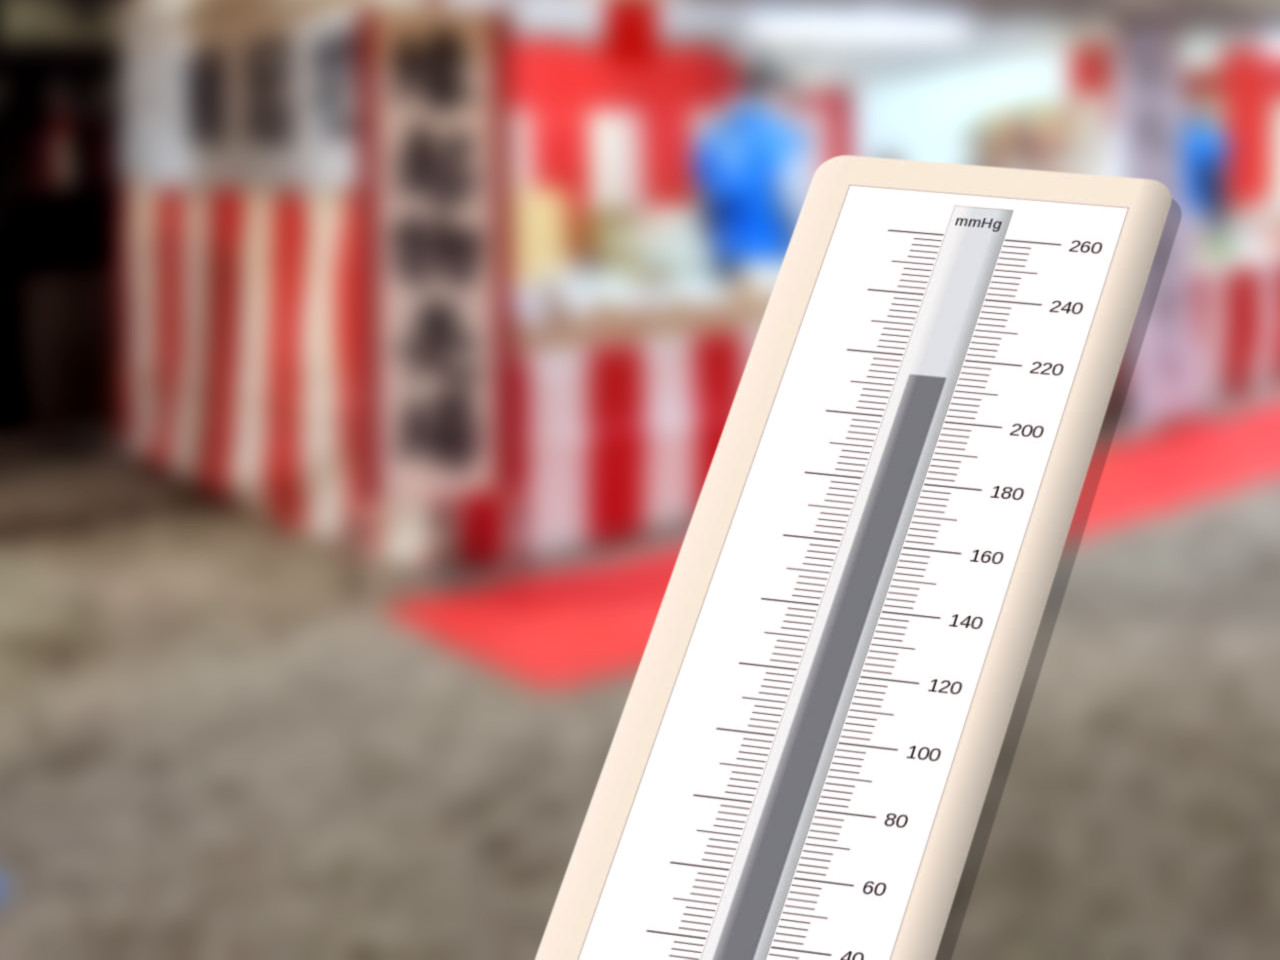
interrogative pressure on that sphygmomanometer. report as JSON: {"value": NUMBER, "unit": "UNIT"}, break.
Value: {"value": 214, "unit": "mmHg"}
